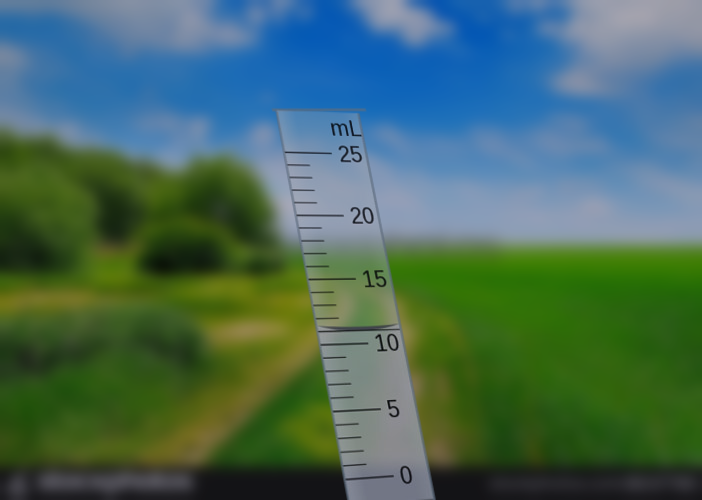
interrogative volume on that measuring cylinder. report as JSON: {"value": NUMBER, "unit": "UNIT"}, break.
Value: {"value": 11, "unit": "mL"}
